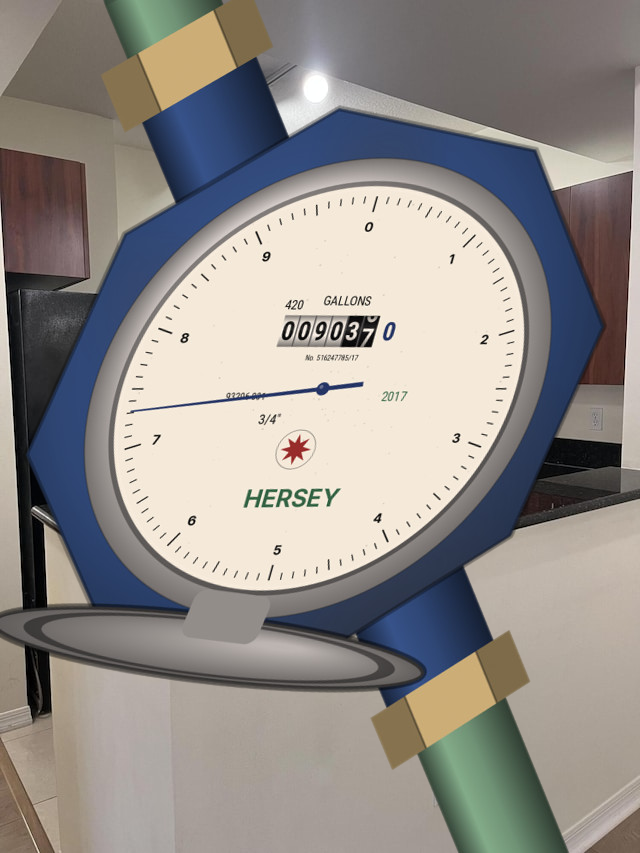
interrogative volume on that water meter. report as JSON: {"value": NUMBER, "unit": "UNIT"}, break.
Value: {"value": 90367.3, "unit": "gal"}
